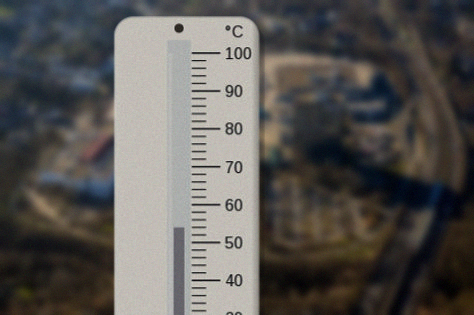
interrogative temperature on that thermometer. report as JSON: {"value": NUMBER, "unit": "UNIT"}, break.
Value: {"value": 54, "unit": "°C"}
